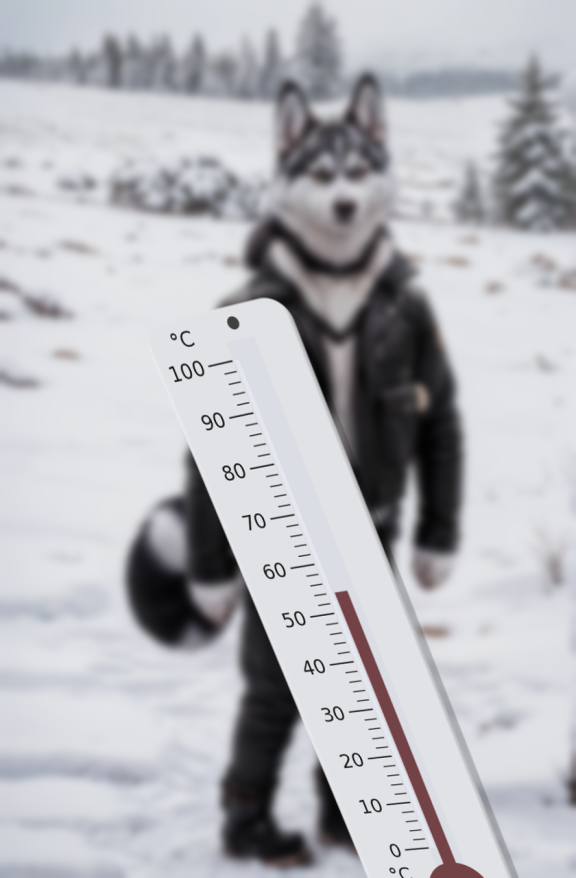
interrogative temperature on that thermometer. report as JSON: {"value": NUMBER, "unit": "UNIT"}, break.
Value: {"value": 54, "unit": "°C"}
